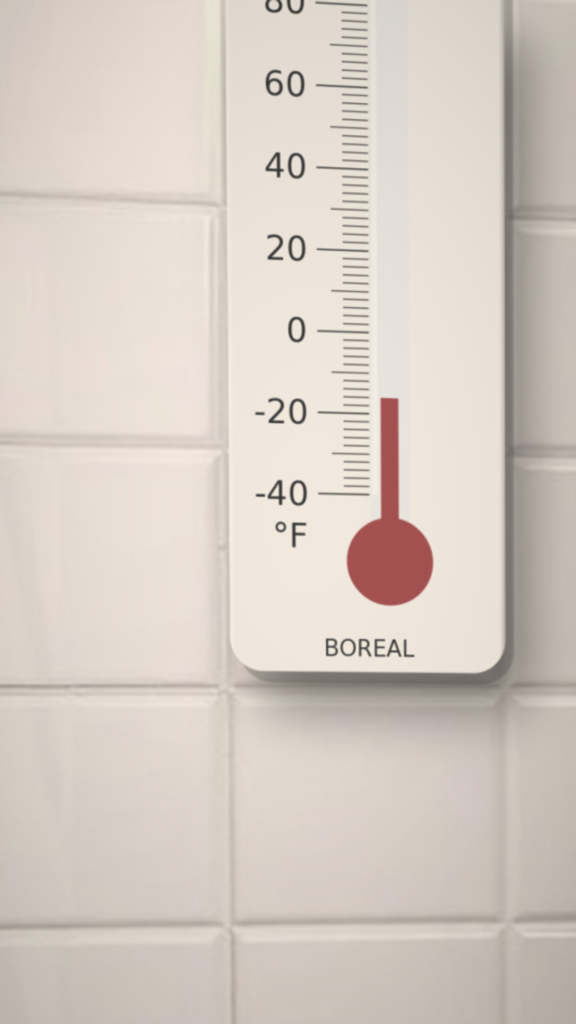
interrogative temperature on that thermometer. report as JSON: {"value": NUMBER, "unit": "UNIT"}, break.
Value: {"value": -16, "unit": "°F"}
